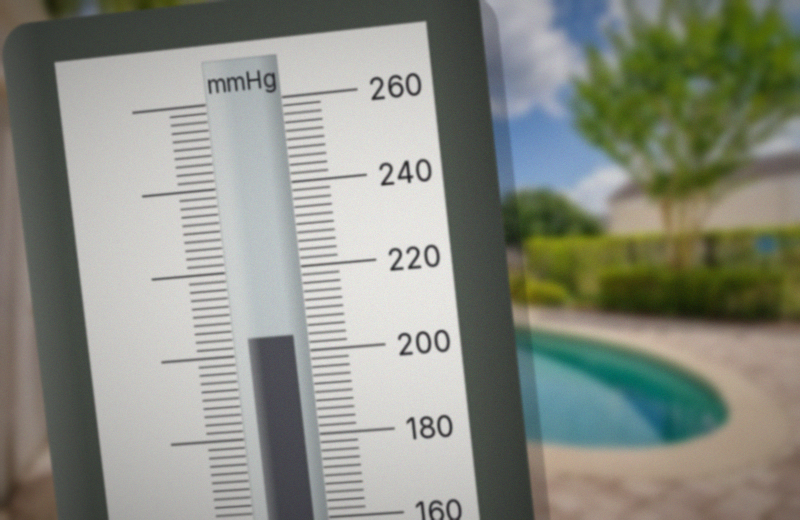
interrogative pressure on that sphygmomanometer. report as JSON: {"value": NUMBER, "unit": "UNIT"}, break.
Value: {"value": 204, "unit": "mmHg"}
